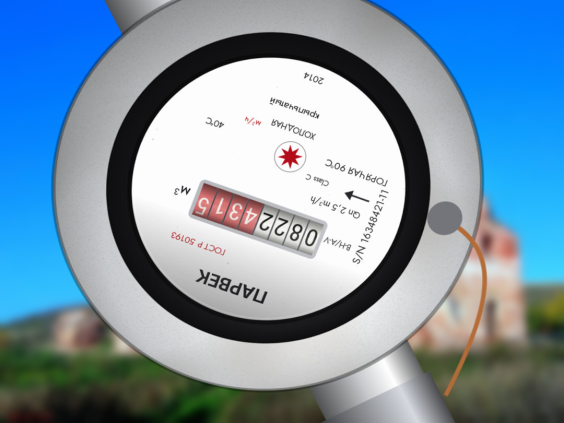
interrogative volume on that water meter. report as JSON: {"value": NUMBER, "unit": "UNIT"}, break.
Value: {"value": 822.4315, "unit": "m³"}
